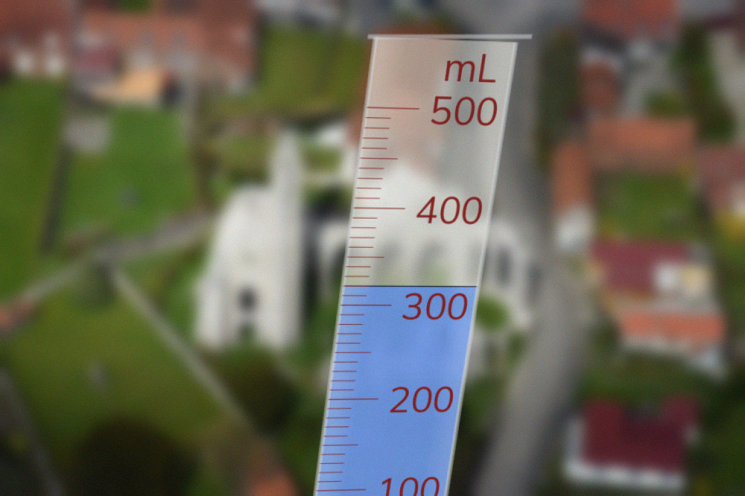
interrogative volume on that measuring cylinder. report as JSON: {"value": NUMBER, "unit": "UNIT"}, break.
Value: {"value": 320, "unit": "mL"}
